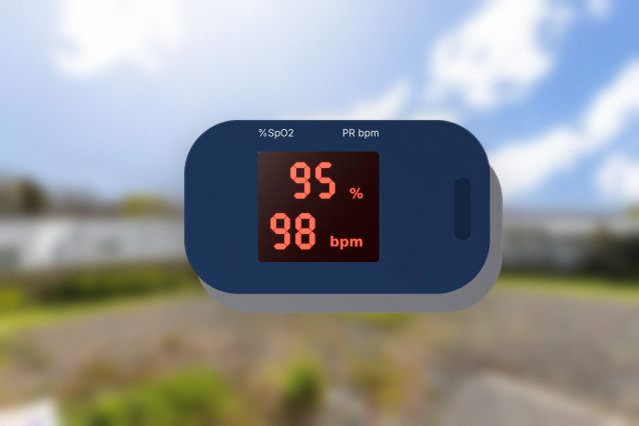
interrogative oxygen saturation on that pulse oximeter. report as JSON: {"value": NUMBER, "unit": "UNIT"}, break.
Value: {"value": 95, "unit": "%"}
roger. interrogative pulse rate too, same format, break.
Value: {"value": 98, "unit": "bpm"}
